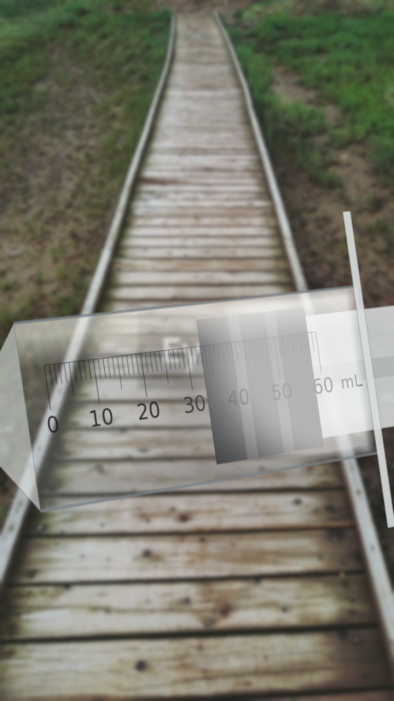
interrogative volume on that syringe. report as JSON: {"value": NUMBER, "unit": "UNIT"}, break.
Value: {"value": 33, "unit": "mL"}
